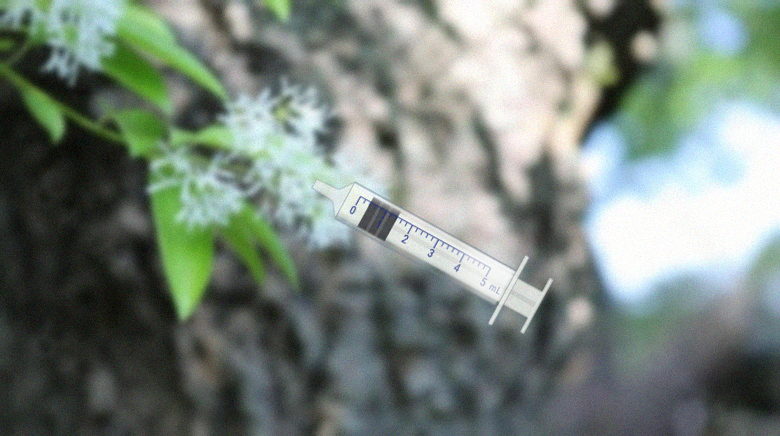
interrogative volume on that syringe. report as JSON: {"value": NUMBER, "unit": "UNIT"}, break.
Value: {"value": 0.4, "unit": "mL"}
